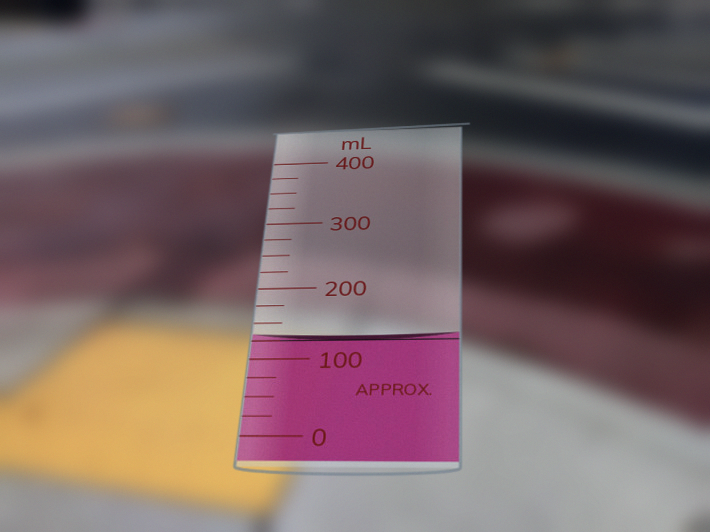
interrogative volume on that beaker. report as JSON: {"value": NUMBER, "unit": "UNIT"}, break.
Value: {"value": 125, "unit": "mL"}
